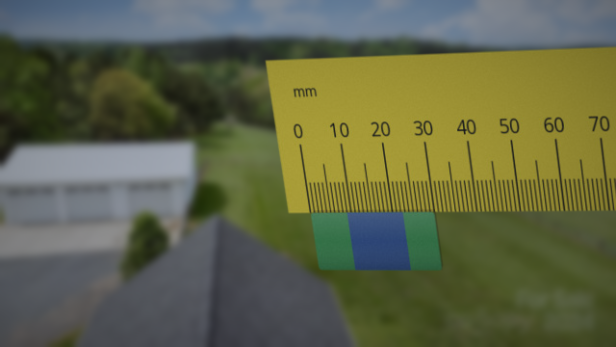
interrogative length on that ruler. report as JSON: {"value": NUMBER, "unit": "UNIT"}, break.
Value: {"value": 30, "unit": "mm"}
